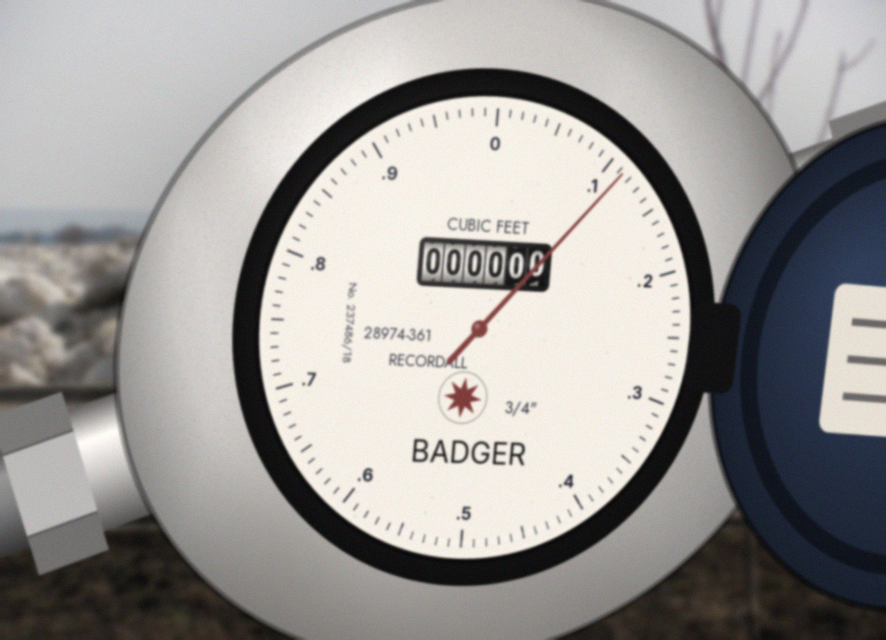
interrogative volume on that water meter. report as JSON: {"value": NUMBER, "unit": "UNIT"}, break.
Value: {"value": 0.11, "unit": "ft³"}
